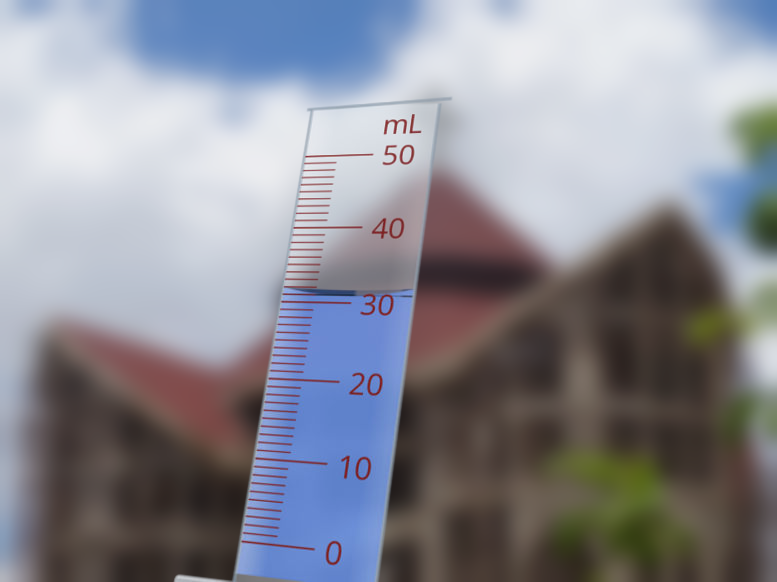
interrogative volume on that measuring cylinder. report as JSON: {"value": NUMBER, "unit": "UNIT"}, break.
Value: {"value": 31, "unit": "mL"}
